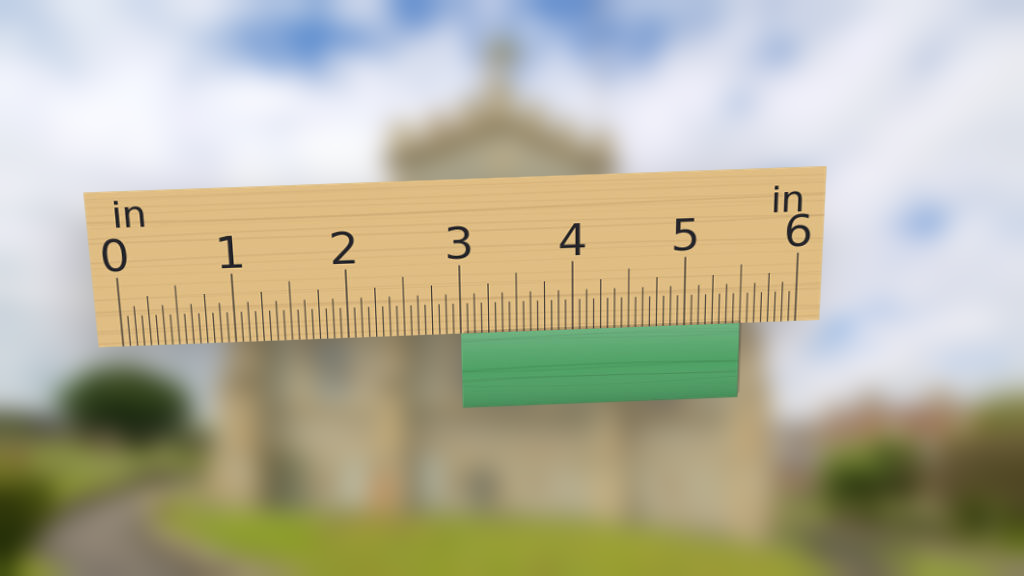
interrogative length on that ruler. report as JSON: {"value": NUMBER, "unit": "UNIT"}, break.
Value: {"value": 2.5, "unit": "in"}
